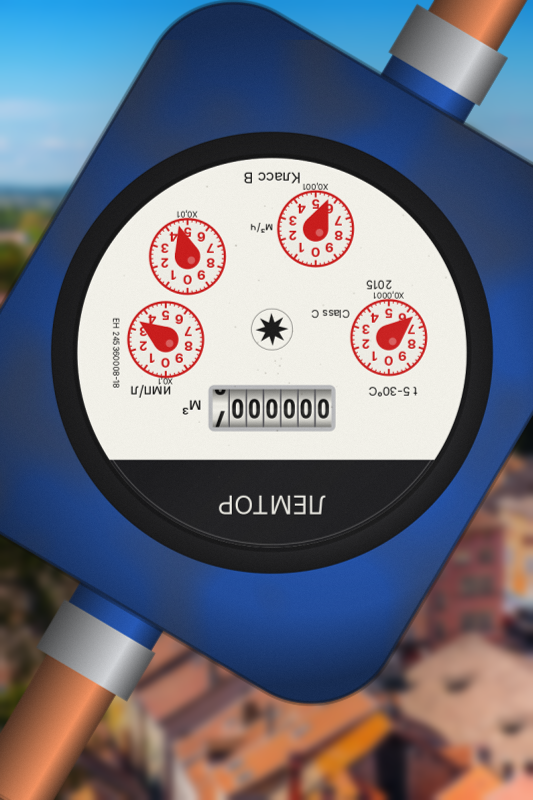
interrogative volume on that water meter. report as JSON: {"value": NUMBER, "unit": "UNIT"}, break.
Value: {"value": 7.3456, "unit": "m³"}
